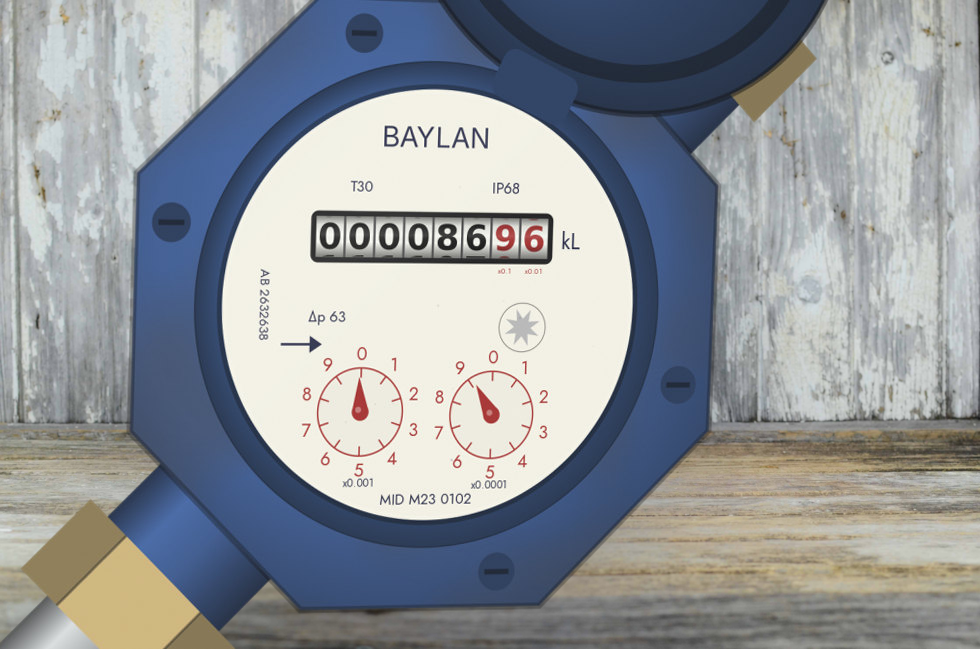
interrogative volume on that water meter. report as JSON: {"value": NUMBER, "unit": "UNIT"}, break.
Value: {"value": 86.9599, "unit": "kL"}
